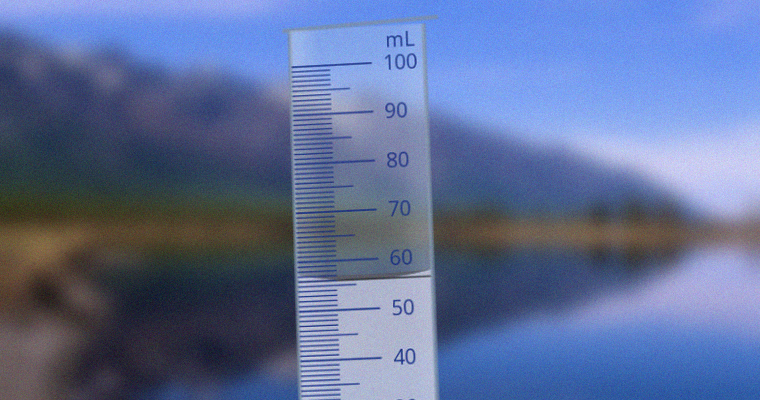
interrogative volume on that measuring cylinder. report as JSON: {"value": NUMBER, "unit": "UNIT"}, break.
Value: {"value": 56, "unit": "mL"}
